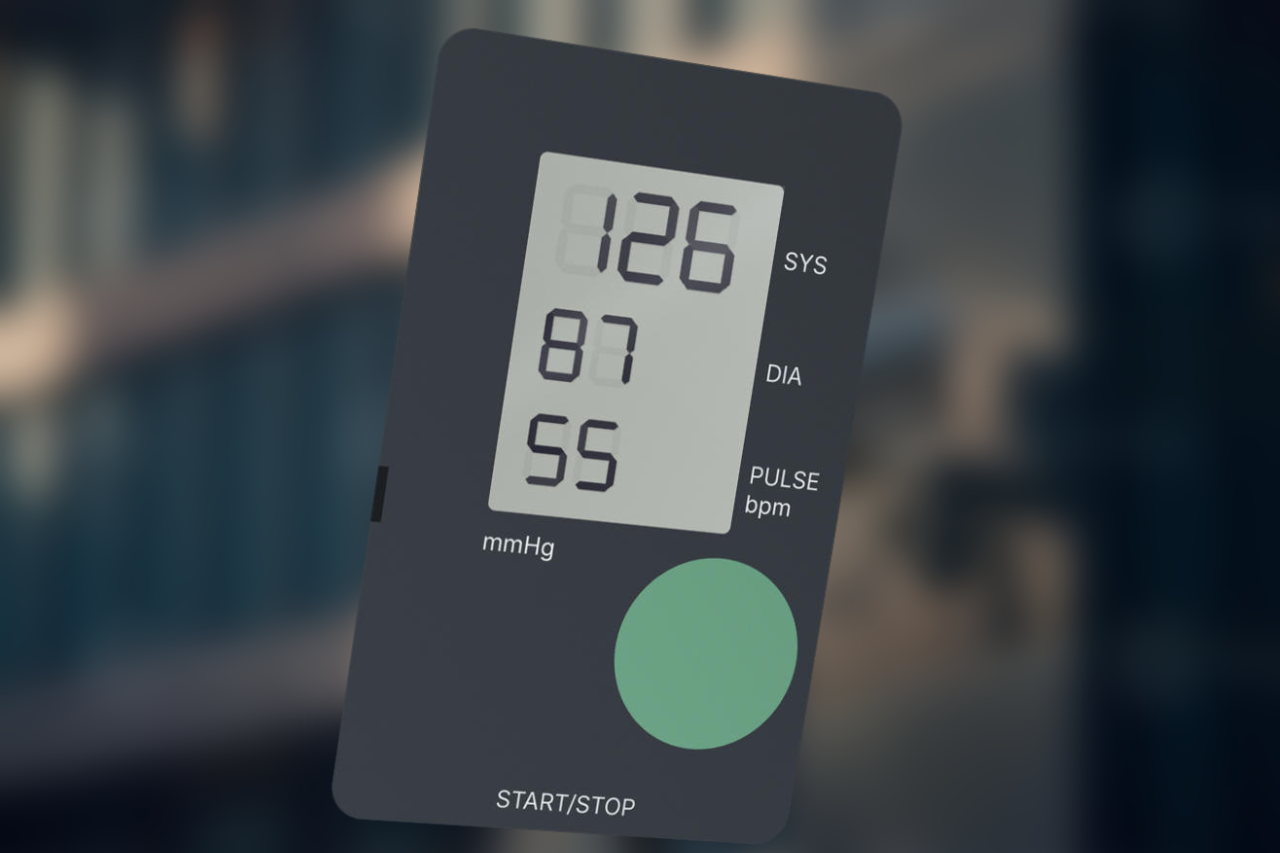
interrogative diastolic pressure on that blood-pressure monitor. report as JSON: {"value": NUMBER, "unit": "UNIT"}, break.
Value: {"value": 87, "unit": "mmHg"}
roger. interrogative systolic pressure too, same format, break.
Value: {"value": 126, "unit": "mmHg"}
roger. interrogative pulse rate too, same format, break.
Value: {"value": 55, "unit": "bpm"}
